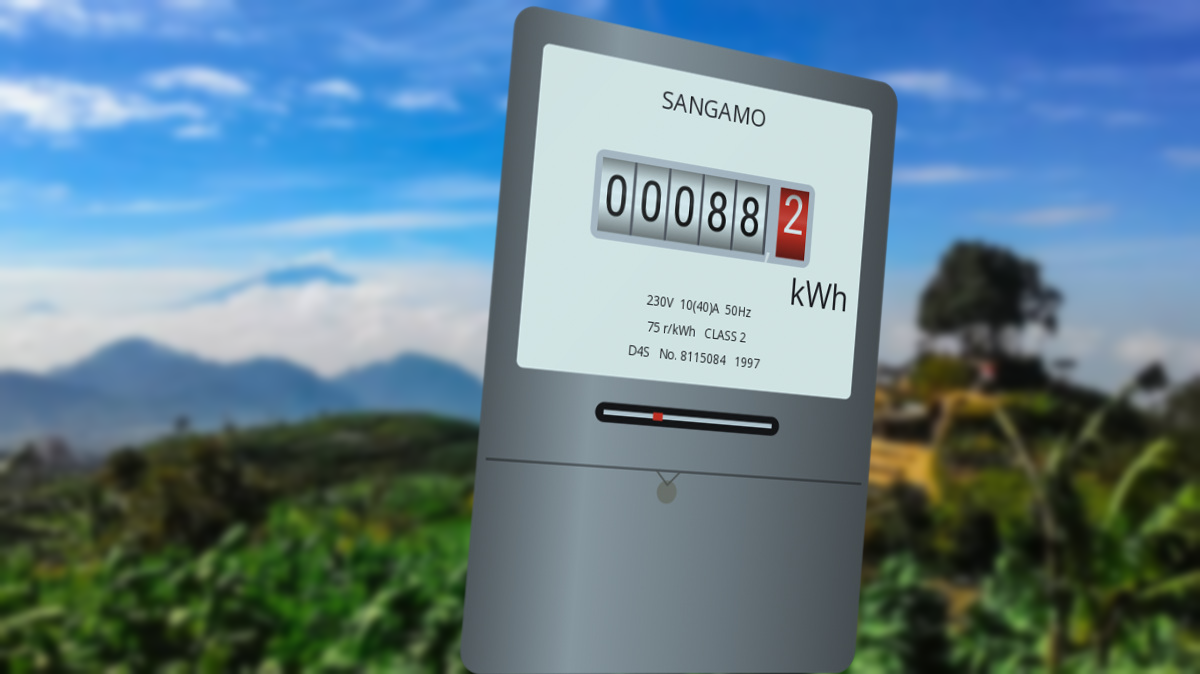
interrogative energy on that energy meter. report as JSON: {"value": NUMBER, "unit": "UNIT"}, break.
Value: {"value": 88.2, "unit": "kWh"}
